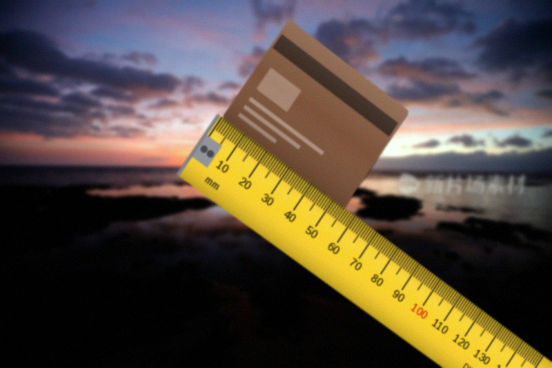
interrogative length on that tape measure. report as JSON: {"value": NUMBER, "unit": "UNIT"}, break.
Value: {"value": 55, "unit": "mm"}
